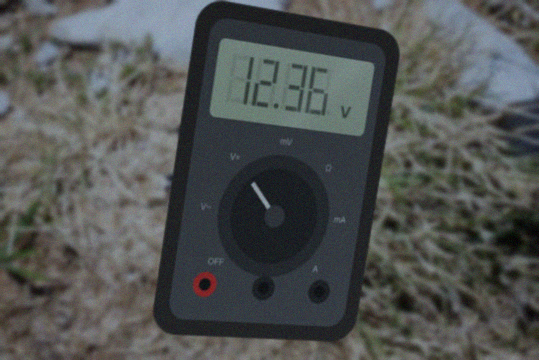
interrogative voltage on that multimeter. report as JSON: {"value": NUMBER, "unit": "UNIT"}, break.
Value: {"value": 12.36, "unit": "V"}
